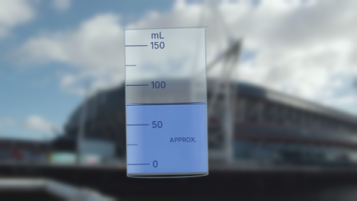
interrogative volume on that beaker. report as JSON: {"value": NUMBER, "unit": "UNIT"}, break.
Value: {"value": 75, "unit": "mL"}
